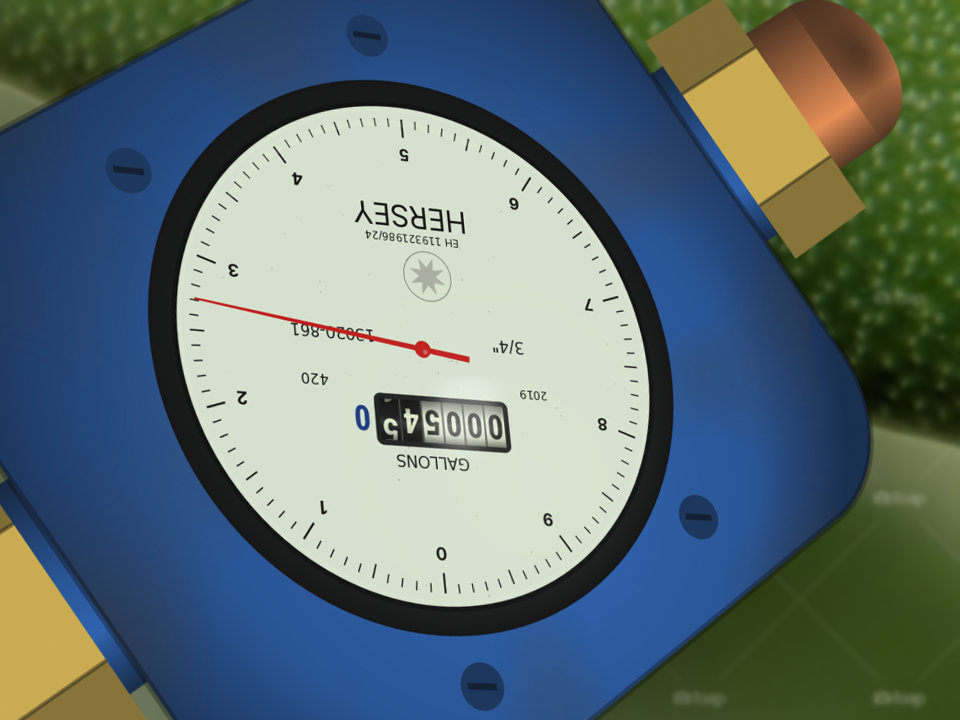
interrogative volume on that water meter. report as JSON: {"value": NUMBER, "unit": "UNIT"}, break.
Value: {"value": 5452.7, "unit": "gal"}
